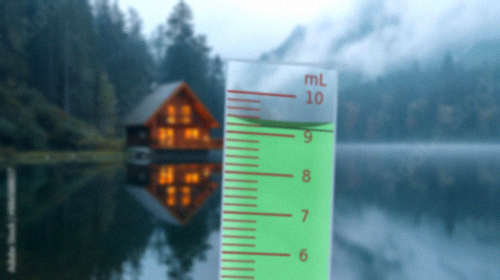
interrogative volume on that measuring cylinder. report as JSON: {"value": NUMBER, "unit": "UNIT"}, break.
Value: {"value": 9.2, "unit": "mL"}
